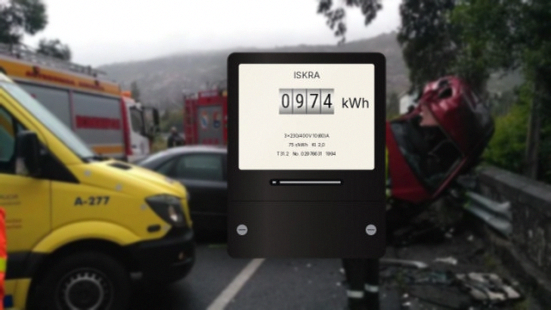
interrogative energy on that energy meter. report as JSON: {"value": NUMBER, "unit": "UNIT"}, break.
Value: {"value": 974, "unit": "kWh"}
